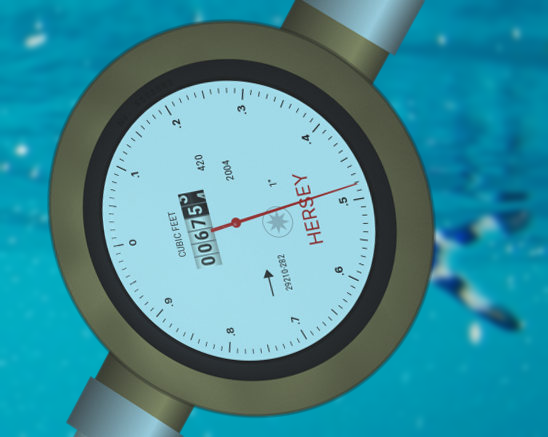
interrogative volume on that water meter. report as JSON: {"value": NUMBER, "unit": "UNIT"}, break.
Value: {"value": 6753.48, "unit": "ft³"}
